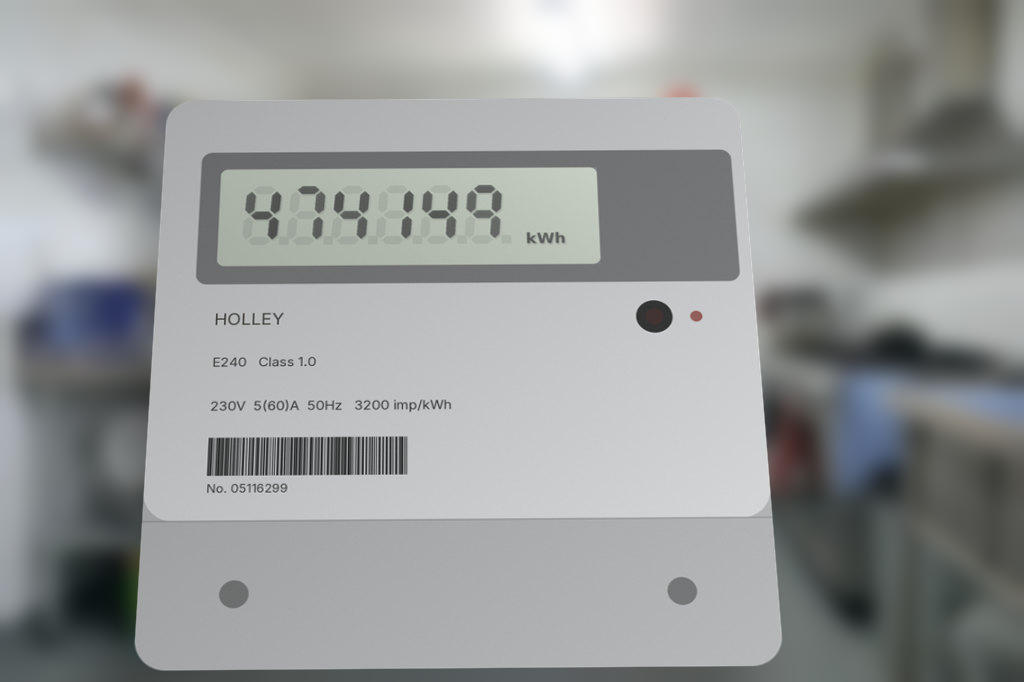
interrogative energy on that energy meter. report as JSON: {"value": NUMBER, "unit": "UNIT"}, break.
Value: {"value": 474149, "unit": "kWh"}
